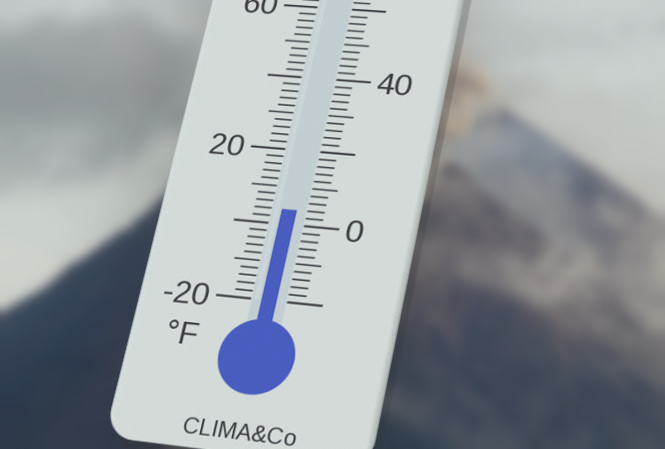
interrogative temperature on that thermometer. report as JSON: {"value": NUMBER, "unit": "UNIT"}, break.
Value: {"value": 4, "unit": "°F"}
